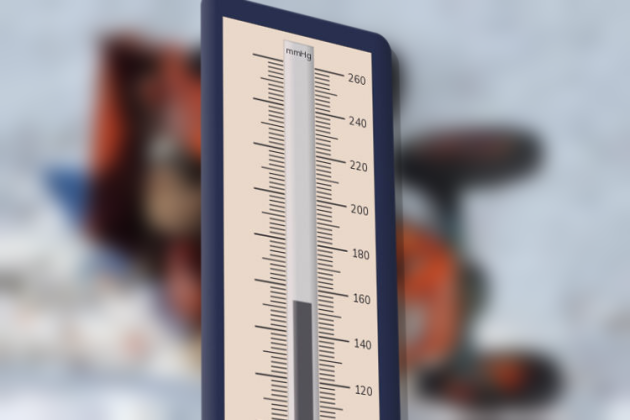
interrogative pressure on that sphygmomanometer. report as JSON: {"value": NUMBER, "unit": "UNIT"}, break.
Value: {"value": 154, "unit": "mmHg"}
